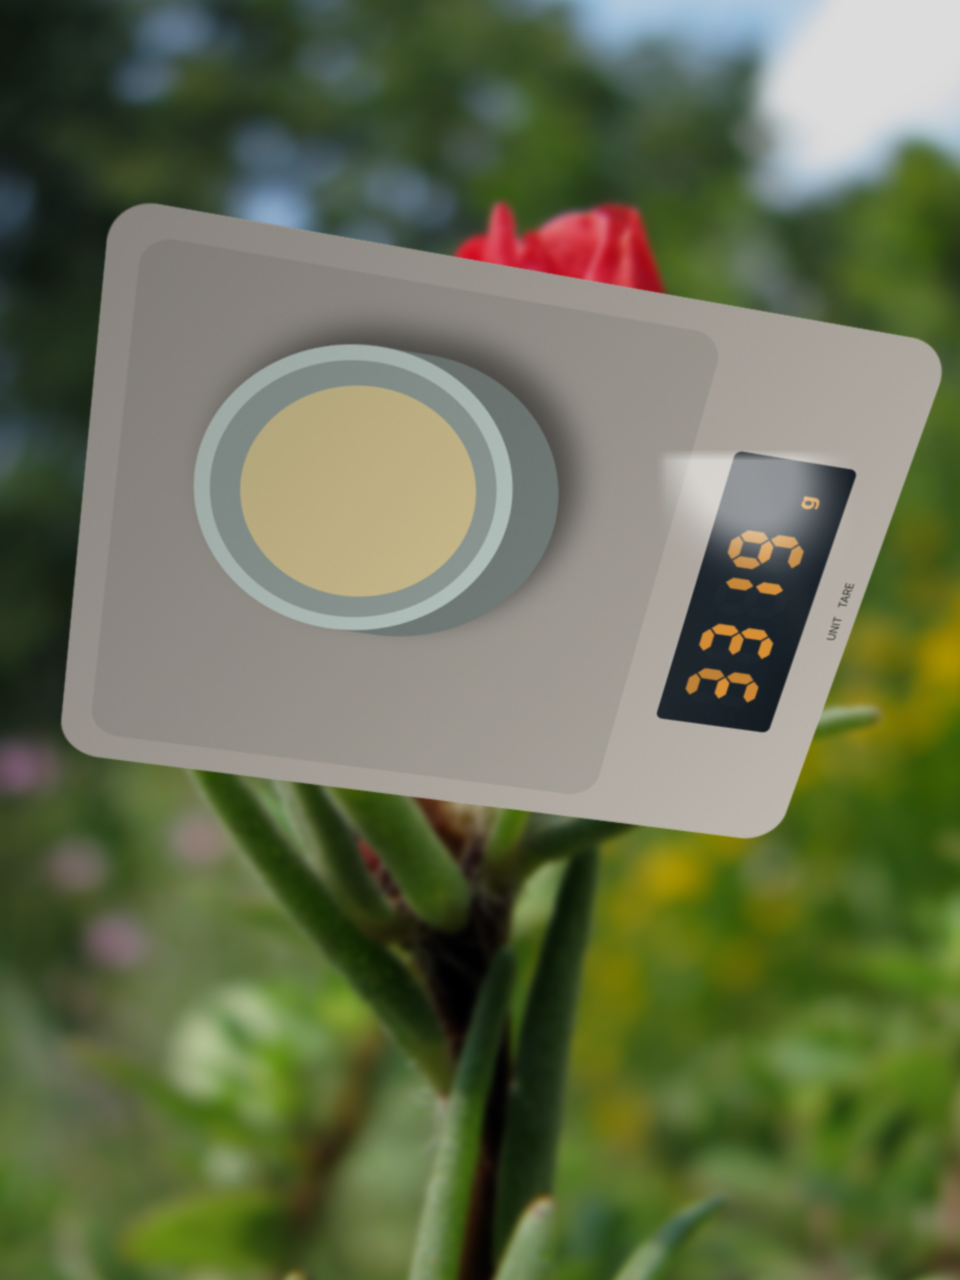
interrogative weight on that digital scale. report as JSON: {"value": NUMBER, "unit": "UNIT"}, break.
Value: {"value": 3319, "unit": "g"}
